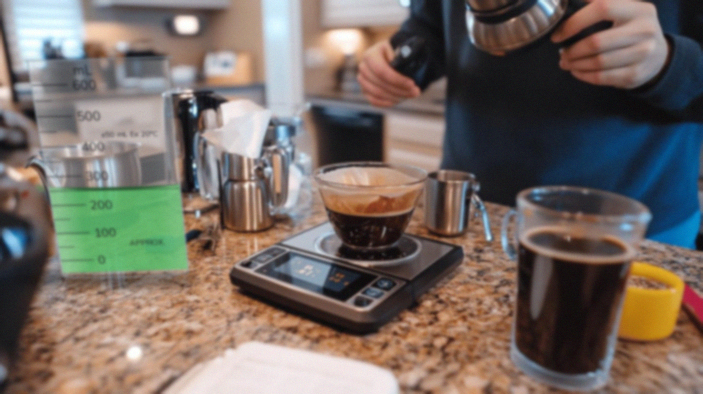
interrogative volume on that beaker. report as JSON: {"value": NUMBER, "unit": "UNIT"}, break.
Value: {"value": 250, "unit": "mL"}
